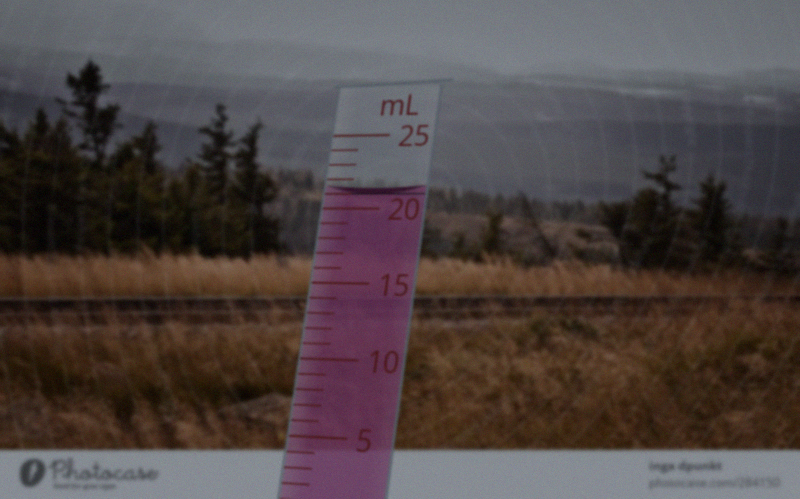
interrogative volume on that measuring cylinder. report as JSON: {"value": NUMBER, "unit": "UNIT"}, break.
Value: {"value": 21, "unit": "mL"}
